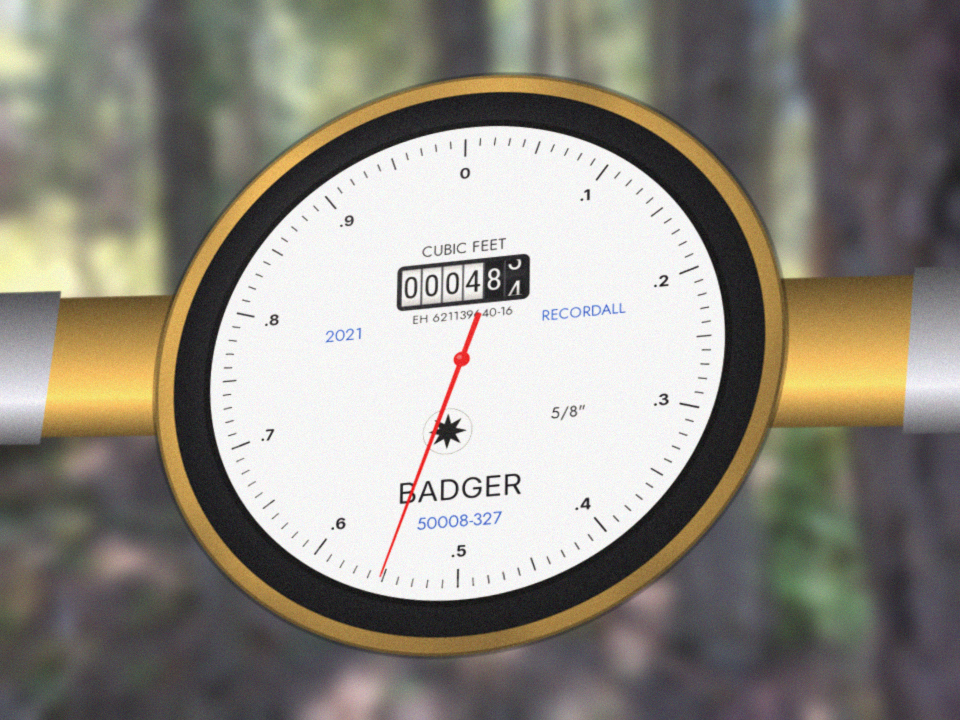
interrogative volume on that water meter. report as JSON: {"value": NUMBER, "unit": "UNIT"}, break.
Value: {"value": 483.55, "unit": "ft³"}
